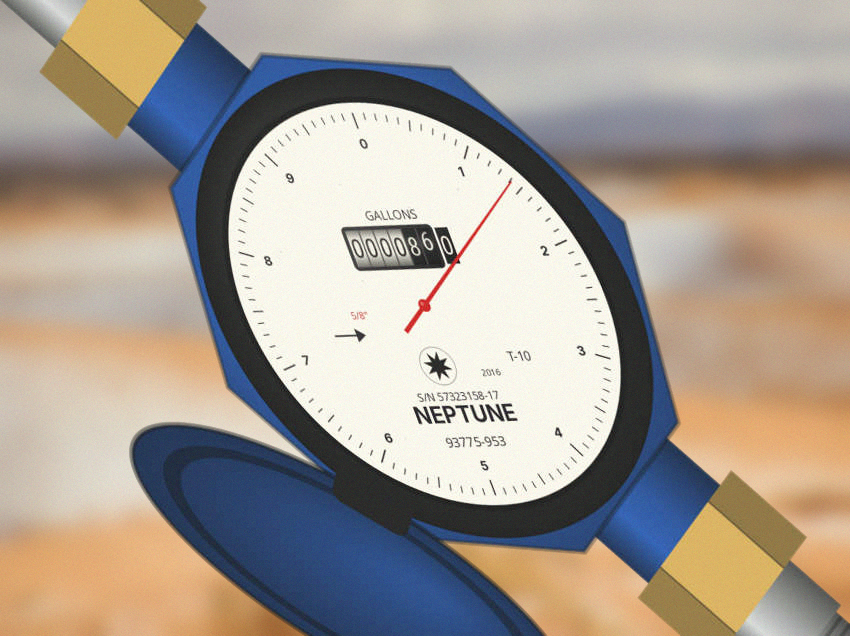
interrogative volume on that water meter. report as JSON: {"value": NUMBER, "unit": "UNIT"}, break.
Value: {"value": 861.4, "unit": "gal"}
